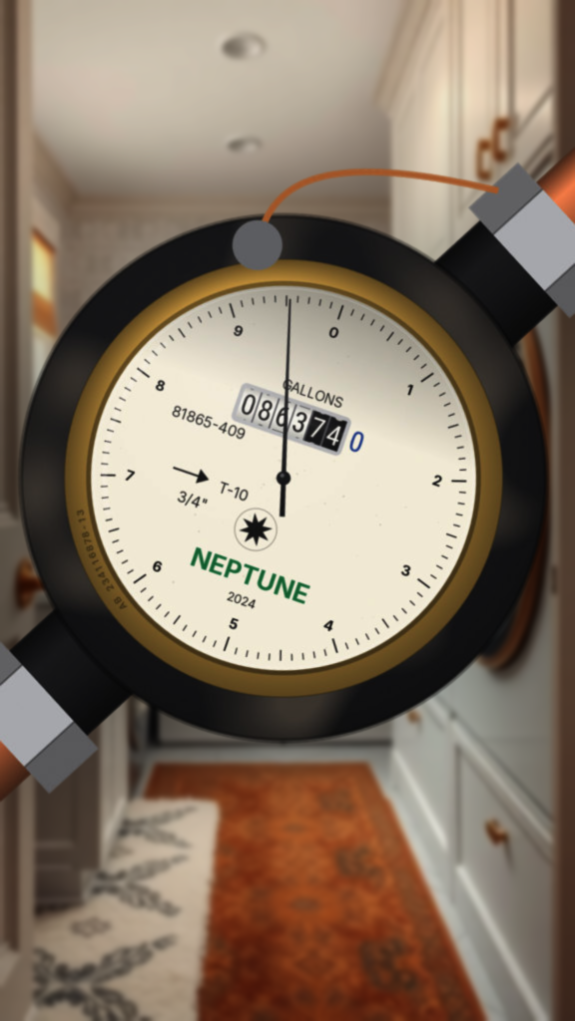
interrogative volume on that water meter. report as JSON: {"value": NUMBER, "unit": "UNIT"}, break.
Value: {"value": 863739.5, "unit": "gal"}
